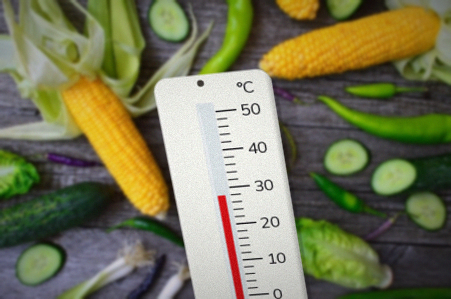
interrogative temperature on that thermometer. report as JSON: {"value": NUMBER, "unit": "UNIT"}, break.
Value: {"value": 28, "unit": "°C"}
